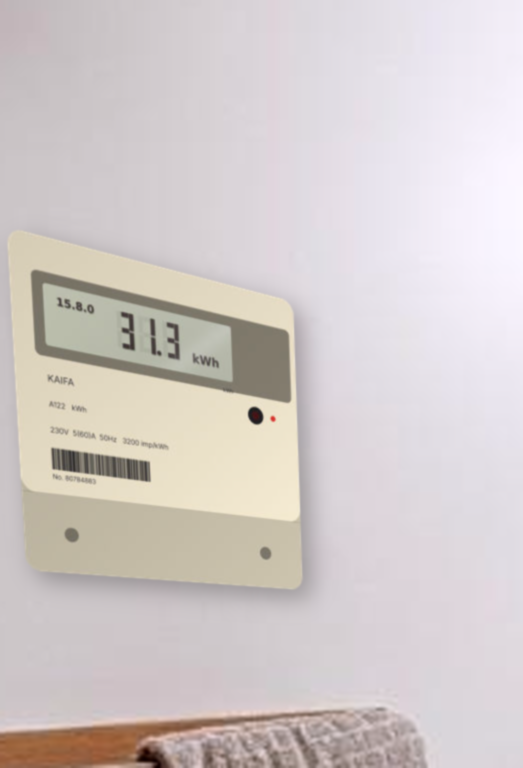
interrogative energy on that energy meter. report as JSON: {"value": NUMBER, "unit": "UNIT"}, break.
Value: {"value": 31.3, "unit": "kWh"}
